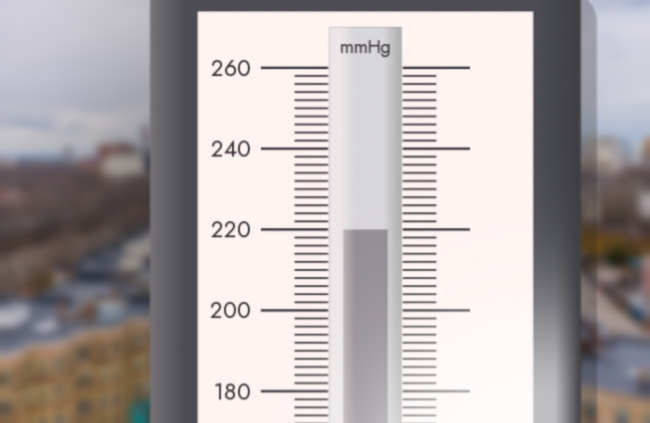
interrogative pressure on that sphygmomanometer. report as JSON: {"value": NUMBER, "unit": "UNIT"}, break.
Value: {"value": 220, "unit": "mmHg"}
